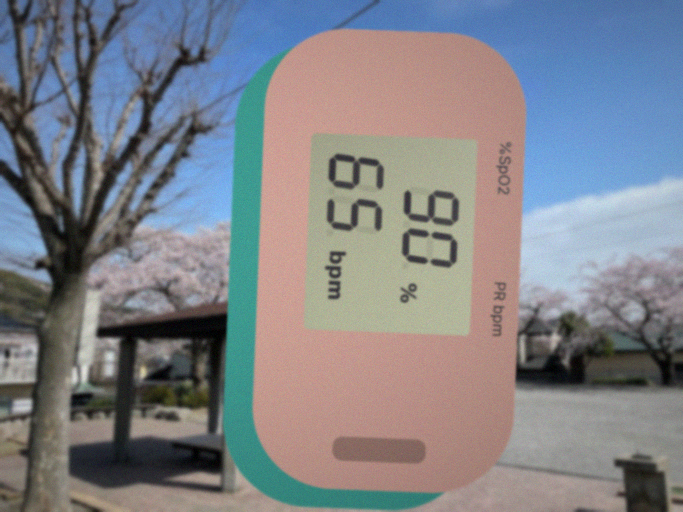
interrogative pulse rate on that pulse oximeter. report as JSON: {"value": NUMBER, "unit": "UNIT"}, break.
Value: {"value": 65, "unit": "bpm"}
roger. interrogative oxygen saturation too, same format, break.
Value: {"value": 90, "unit": "%"}
